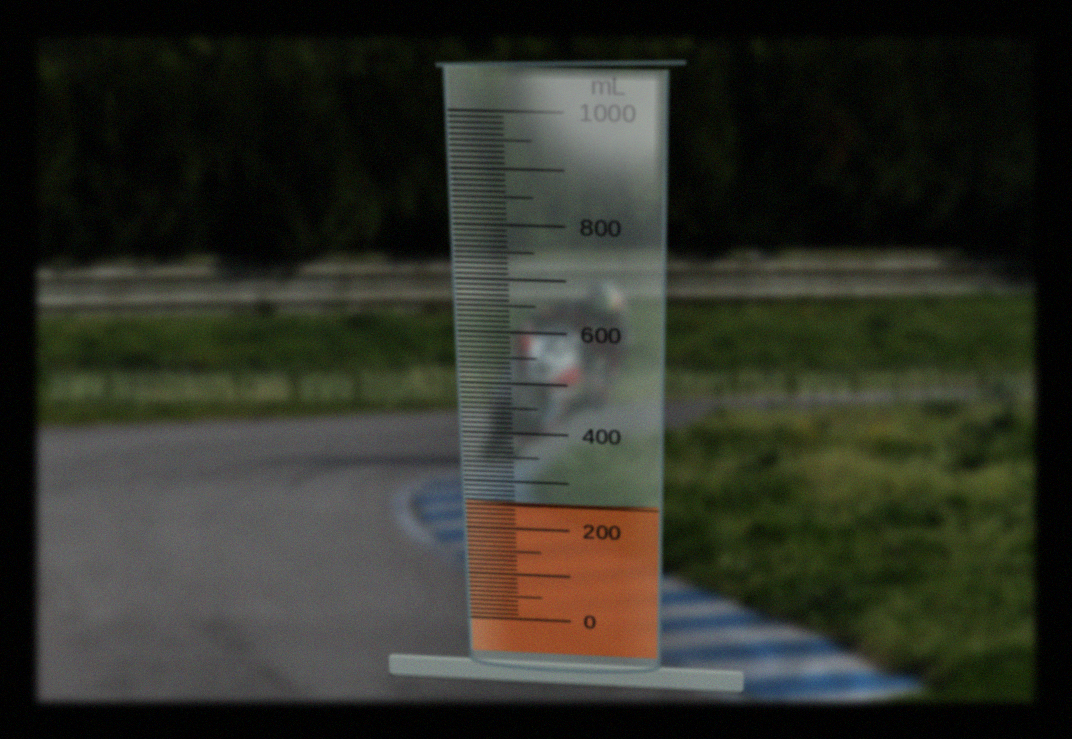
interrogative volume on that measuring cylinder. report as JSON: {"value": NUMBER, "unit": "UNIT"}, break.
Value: {"value": 250, "unit": "mL"}
